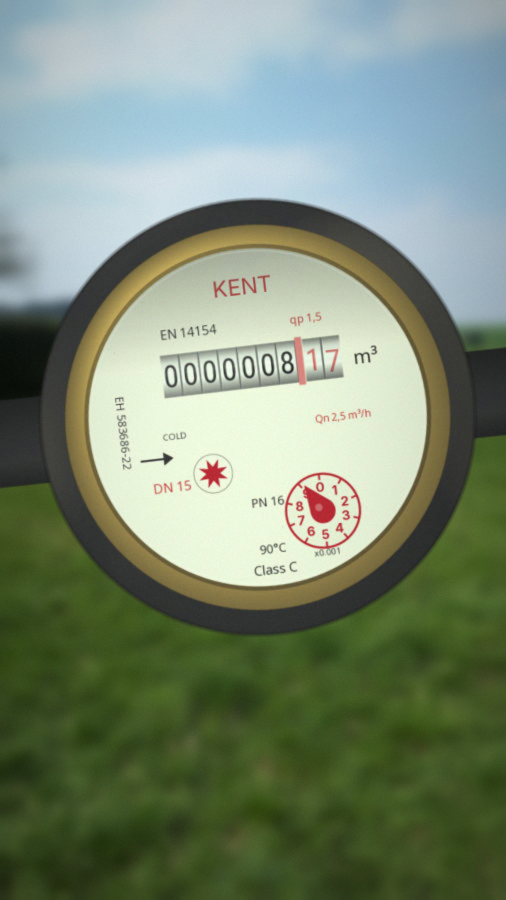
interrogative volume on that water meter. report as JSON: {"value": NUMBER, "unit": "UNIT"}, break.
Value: {"value": 8.169, "unit": "m³"}
